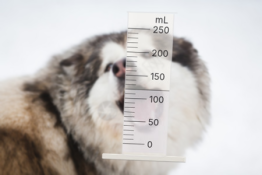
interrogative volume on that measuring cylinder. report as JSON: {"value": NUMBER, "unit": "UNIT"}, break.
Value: {"value": 120, "unit": "mL"}
